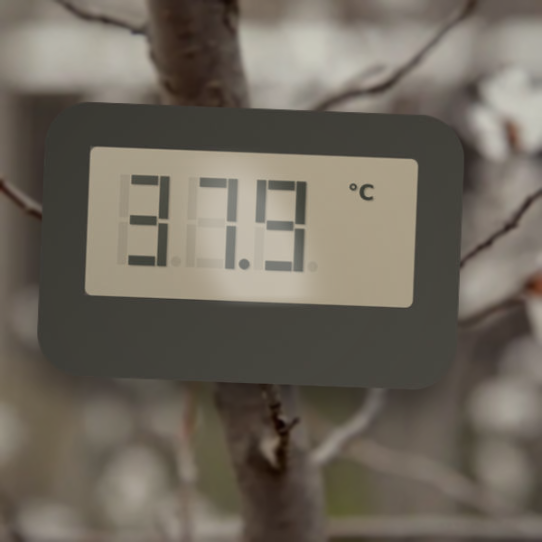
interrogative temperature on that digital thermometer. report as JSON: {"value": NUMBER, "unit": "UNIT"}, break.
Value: {"value": 37.9, "unit": "°C"}
